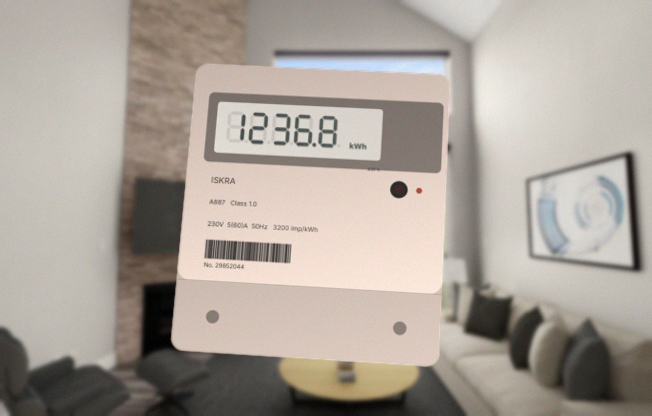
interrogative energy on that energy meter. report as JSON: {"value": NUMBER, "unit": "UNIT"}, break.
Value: {"value": 1236.8, "unit": "kWh"}
